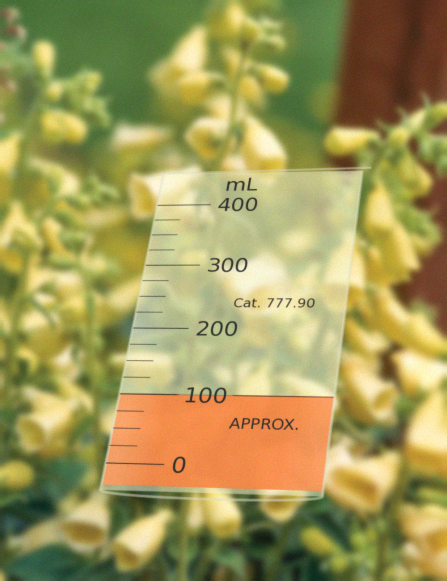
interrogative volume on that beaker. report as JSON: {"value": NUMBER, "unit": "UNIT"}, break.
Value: {"value": 100, "unit": "mL"}
